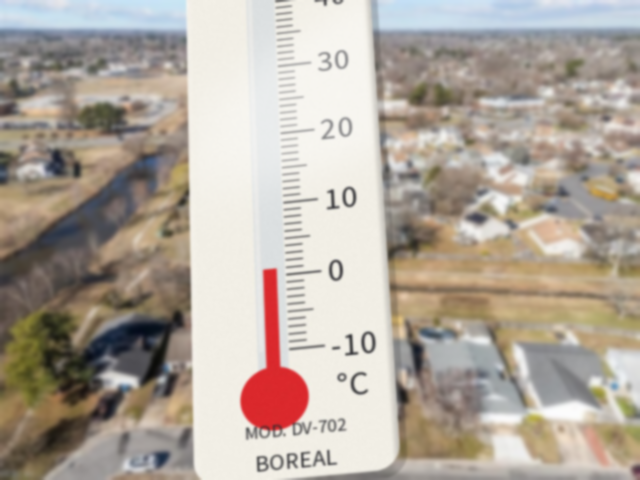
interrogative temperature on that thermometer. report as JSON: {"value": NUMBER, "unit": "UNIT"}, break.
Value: {"value": 1, "unit": "°C"}
